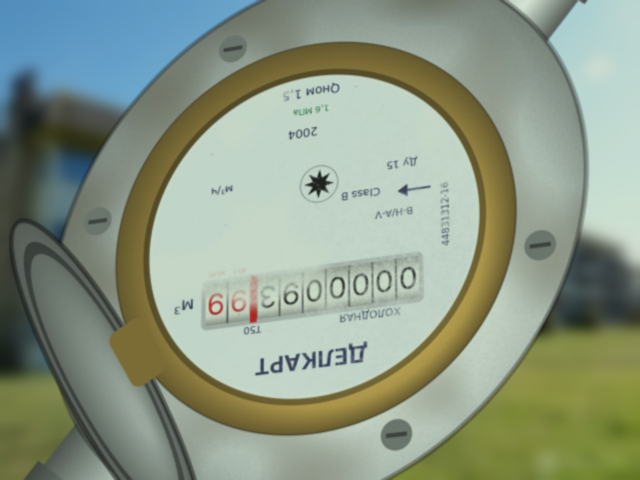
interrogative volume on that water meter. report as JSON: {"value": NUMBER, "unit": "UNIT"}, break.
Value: {"value": 93.99, "unit": "m³"}
